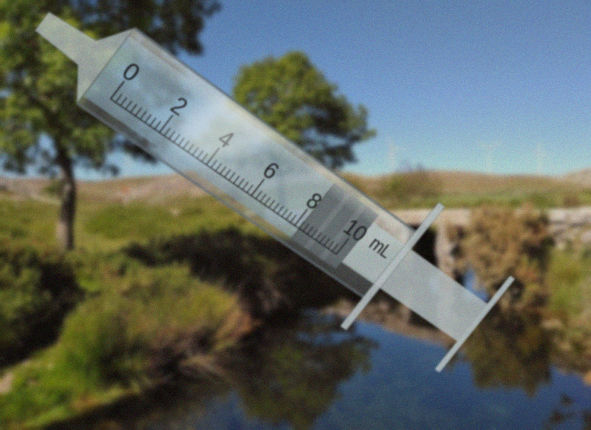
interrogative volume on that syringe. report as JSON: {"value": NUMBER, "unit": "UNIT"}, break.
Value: {"value": 8.2, "unit": "mL"}
